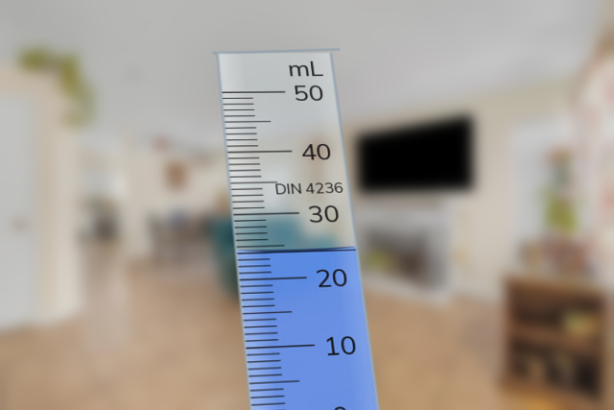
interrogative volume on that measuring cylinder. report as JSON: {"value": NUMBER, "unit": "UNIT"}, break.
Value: {"value": 24, "unit": "mL"}
